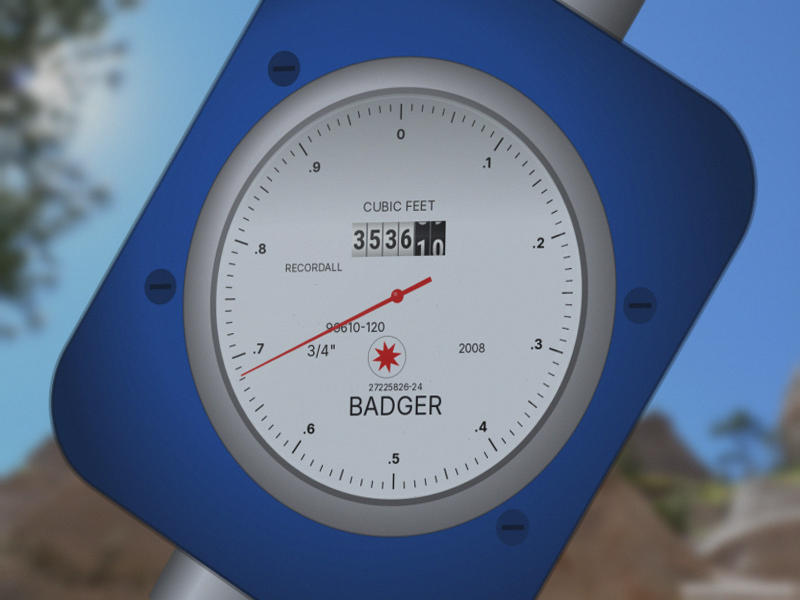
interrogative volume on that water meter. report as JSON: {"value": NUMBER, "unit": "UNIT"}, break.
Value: {"value": 353609.68, "unit": "ft³"}
